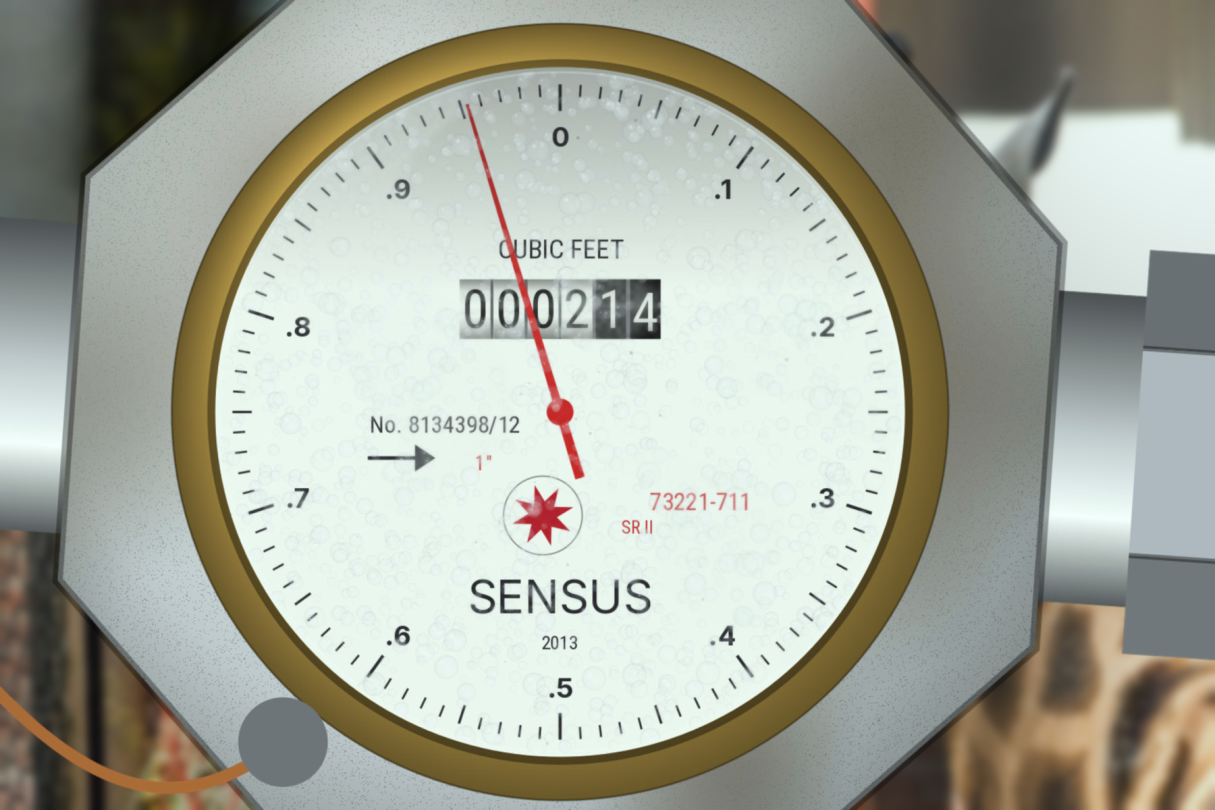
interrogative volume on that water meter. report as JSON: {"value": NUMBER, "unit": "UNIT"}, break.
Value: {"value": 213.95, "unit": "ft³"}
